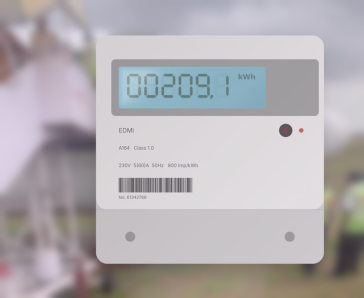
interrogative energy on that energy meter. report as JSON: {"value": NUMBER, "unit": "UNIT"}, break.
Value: {"value": 209.1, "unit": "kWh"}
